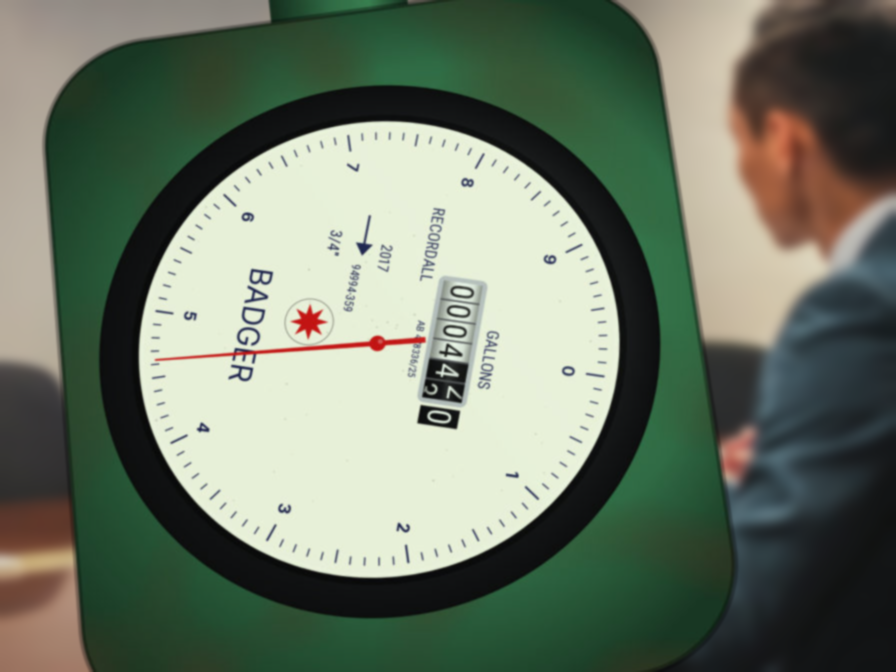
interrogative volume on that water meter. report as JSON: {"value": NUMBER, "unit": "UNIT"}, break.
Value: {"value": 4424.6, "unit": "gal"}
